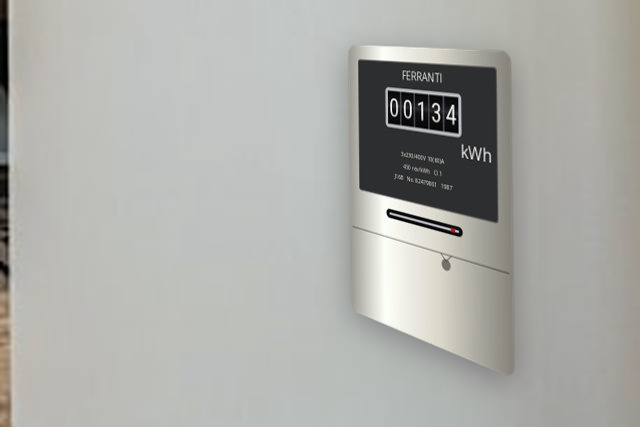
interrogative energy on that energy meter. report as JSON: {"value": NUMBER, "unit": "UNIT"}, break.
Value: {"value": 134, "unit": "kWh"}
